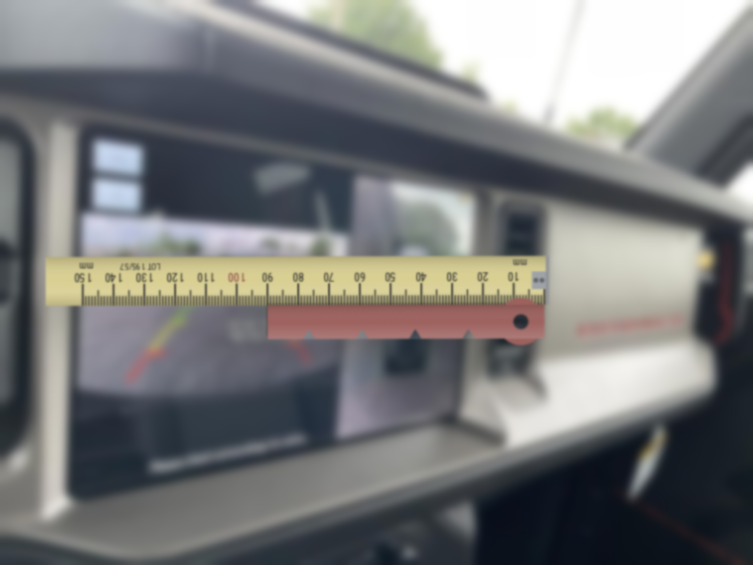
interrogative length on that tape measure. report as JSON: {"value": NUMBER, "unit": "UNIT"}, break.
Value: {"value": 90, "unit": "mm"}
